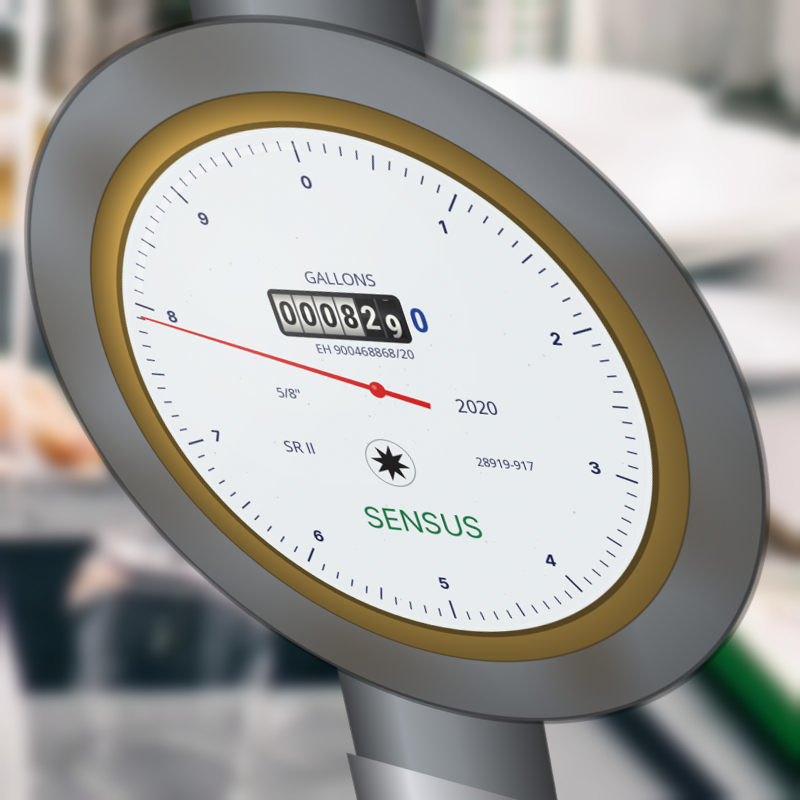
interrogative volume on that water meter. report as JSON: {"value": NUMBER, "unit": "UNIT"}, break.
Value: {"value": 8287.9, "unit": "gal"}
